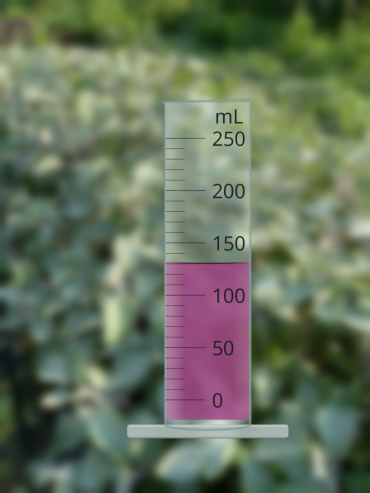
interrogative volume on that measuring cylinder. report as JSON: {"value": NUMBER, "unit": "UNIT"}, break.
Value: {"value": 130, "unit": "mL"}
